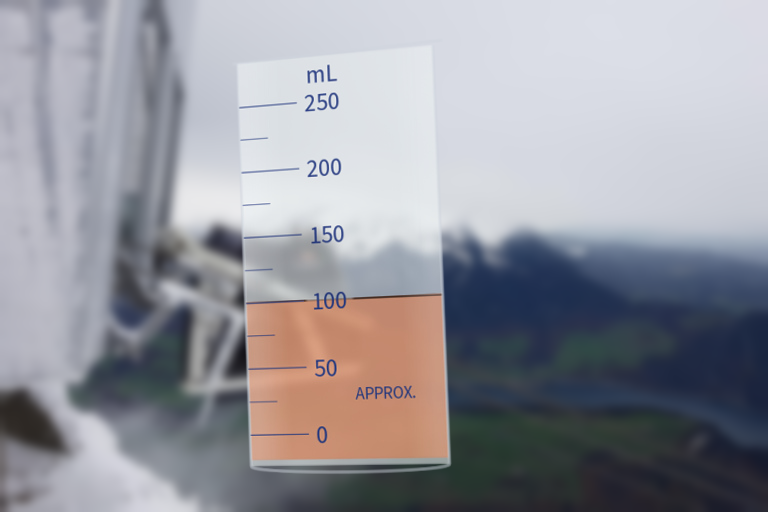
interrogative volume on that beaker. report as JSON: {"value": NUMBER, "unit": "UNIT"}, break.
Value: {"value": 100, "unit": "mL"}
